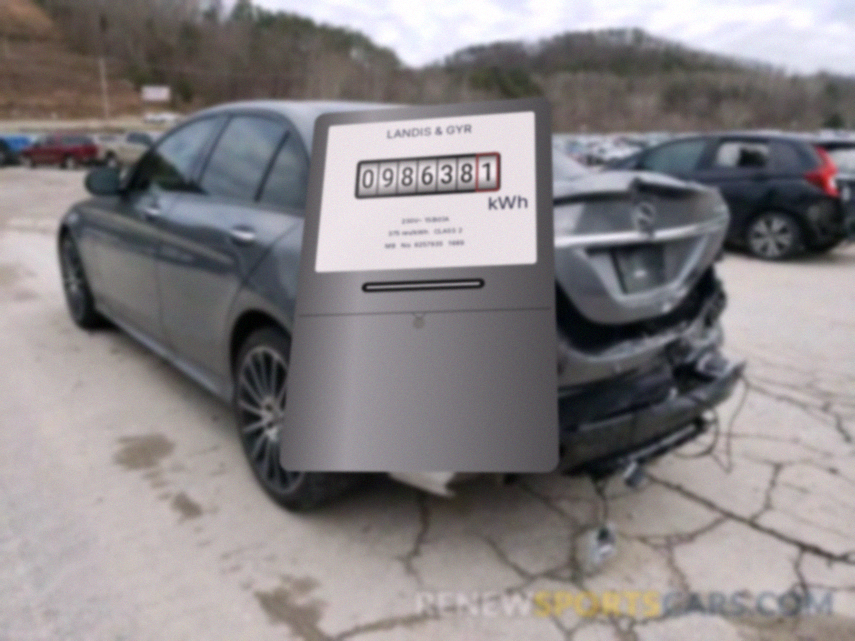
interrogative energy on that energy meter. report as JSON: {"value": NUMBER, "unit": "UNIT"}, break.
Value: {"value": 98638.1, "unit": "kWh"}
